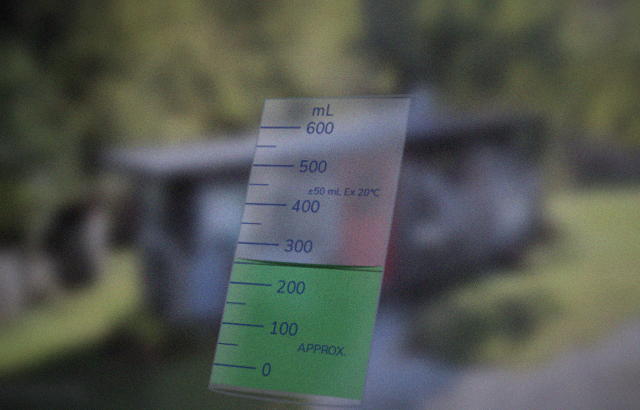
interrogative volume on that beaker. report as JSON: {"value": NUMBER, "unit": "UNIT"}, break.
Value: {"value": 250, "unit": "mL"}
